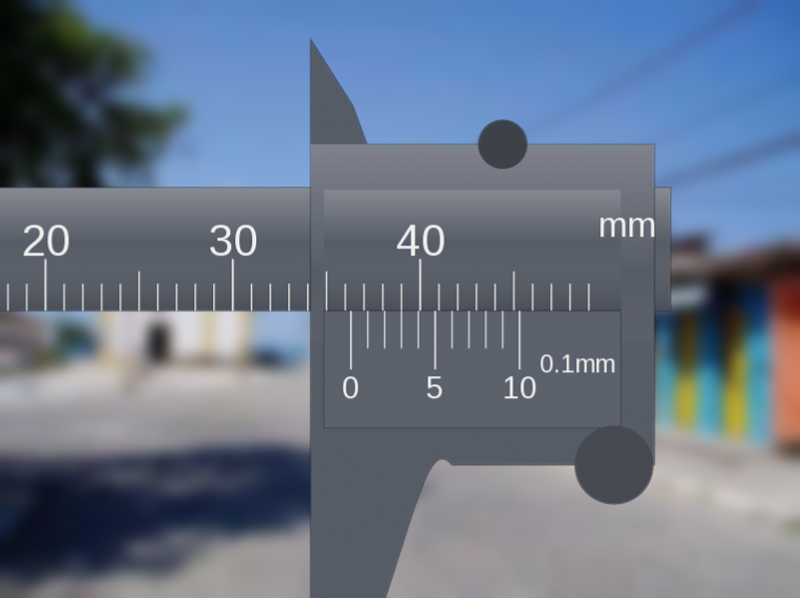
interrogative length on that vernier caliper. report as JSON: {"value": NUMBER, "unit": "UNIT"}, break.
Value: {"value": 36.3, "unit": "mm"}
